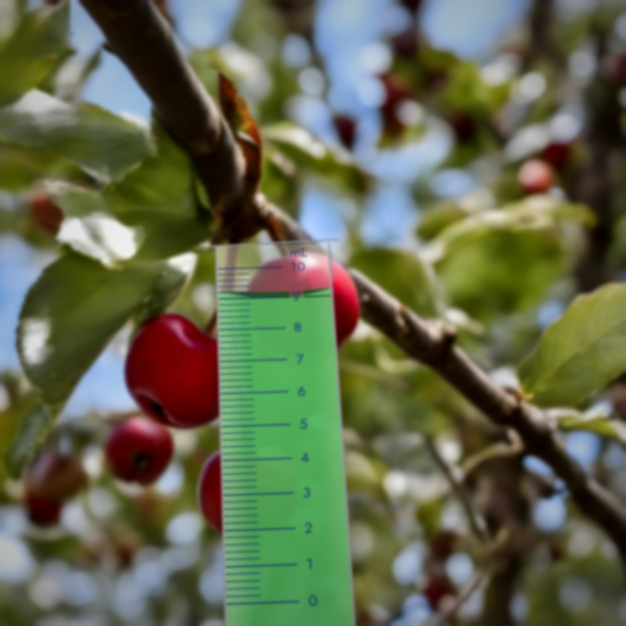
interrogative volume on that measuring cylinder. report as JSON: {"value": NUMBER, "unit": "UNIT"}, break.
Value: {"value": 9, "unit": "mL"}
